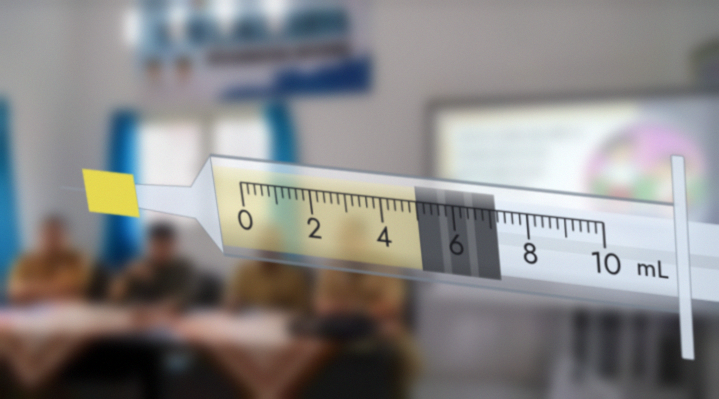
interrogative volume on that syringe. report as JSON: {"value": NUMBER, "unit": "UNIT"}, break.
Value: {"value": 5, "unit": "mL"}
